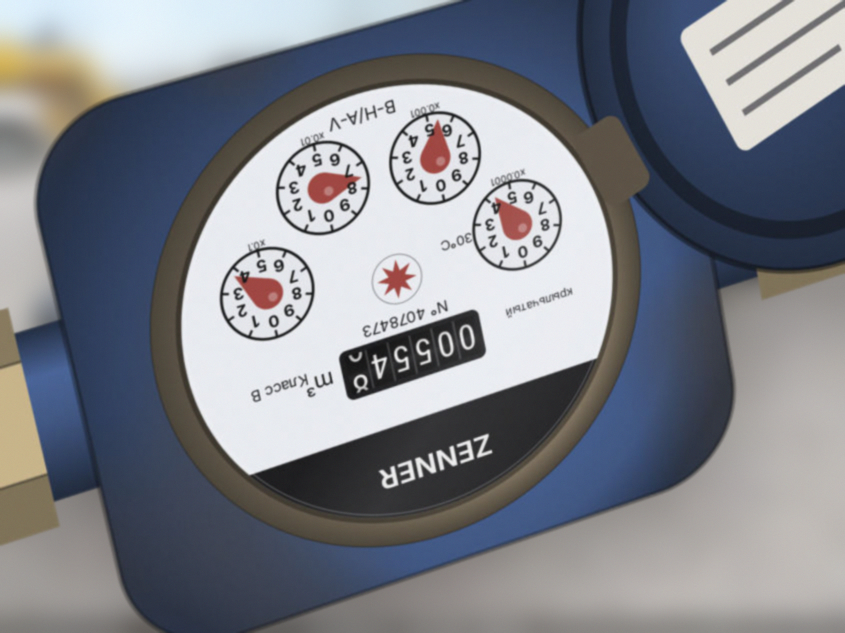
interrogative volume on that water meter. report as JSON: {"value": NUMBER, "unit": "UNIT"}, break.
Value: {"value": 5548.3754, "unit": "m³"}
